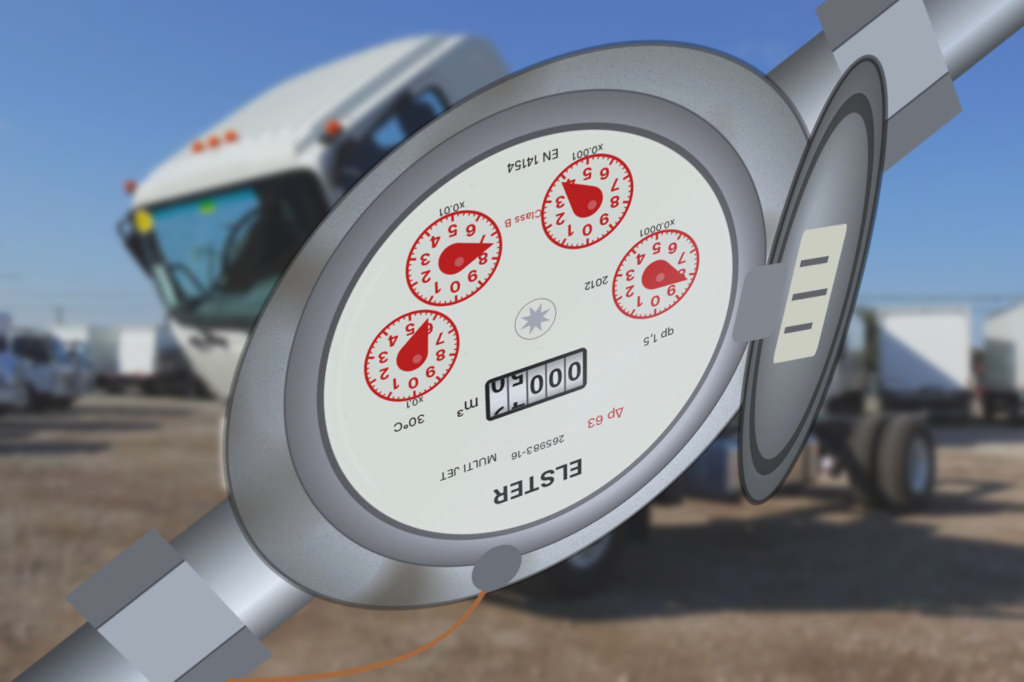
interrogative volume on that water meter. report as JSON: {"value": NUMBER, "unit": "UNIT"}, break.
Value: {"value": 49.5738, "unit": "m³"}
